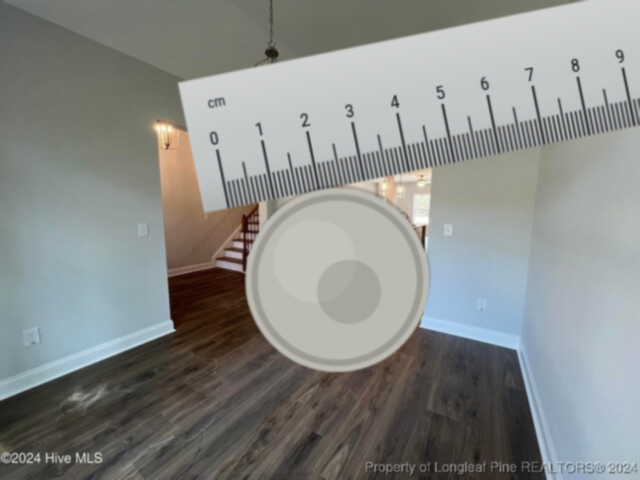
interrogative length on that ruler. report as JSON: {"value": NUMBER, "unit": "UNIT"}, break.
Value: {"value": 4, "unit": "cm"}
